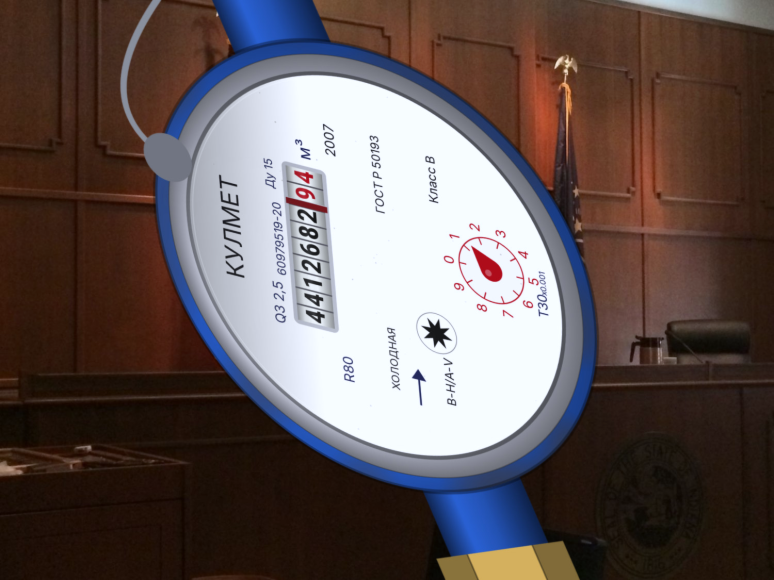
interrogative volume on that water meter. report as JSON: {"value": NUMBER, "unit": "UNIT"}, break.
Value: {"value": 4412682.941, "unit": "m³"}
